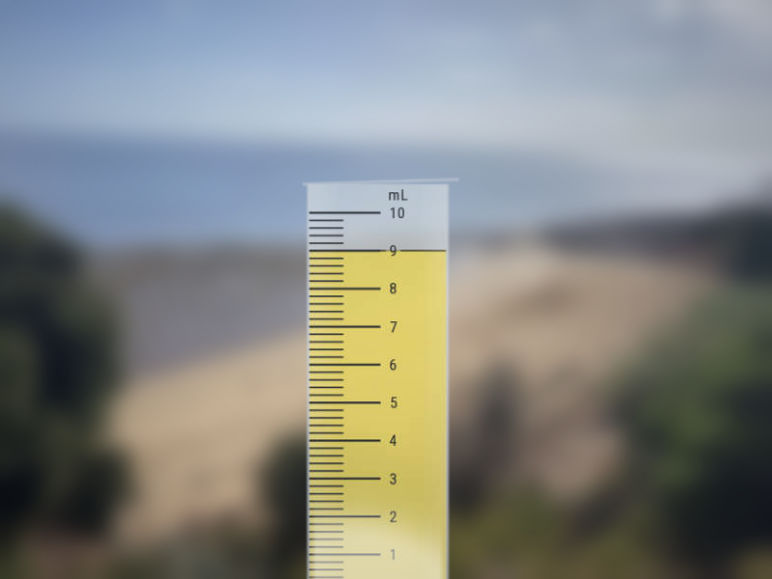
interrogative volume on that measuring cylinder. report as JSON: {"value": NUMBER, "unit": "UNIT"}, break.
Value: {"value": 9, "unit": "mL"}
